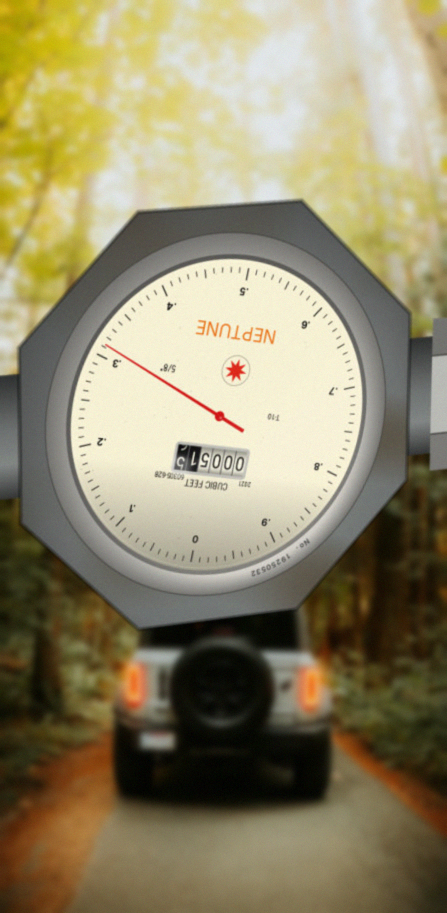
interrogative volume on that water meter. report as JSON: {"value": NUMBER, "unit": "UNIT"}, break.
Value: {"value": 515.31, "unit": "ft³"}
